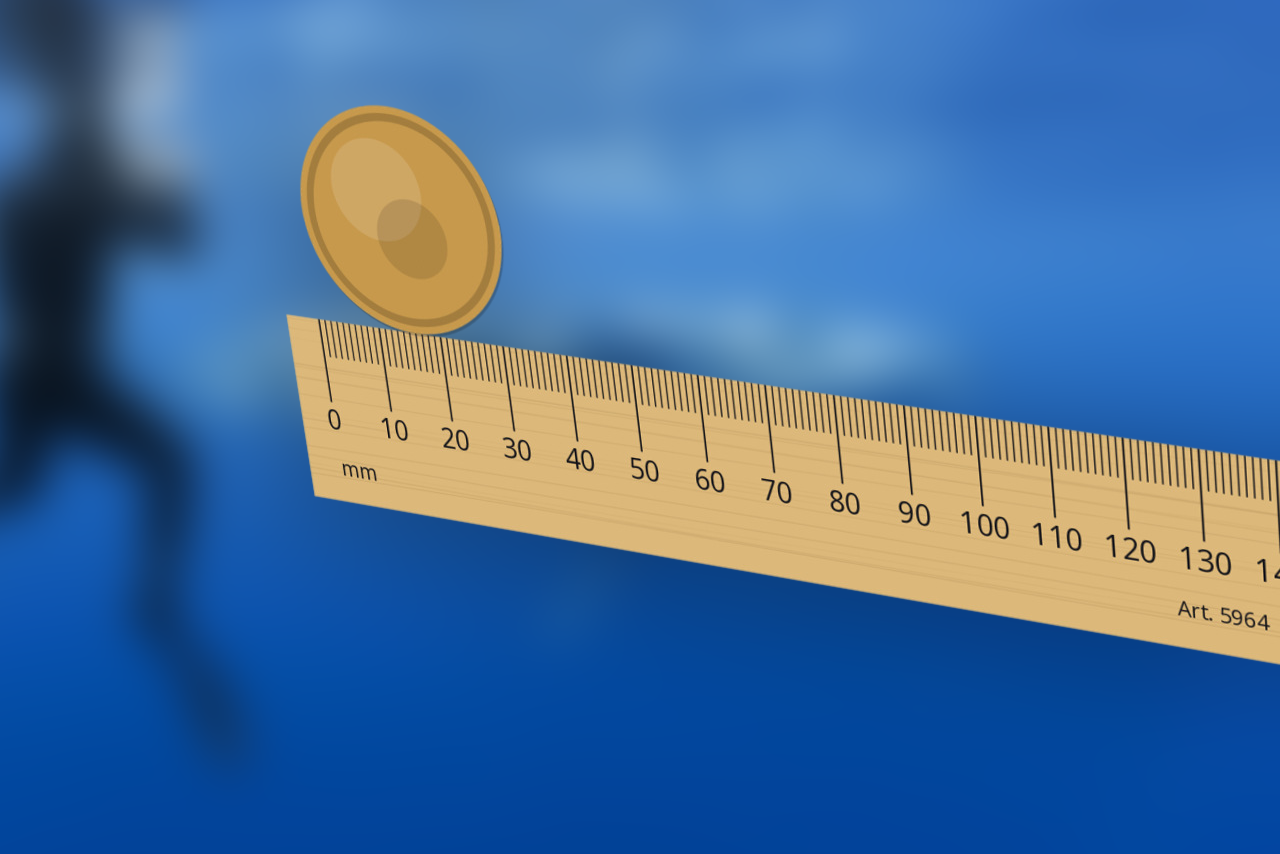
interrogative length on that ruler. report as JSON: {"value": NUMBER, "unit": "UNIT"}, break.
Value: {"value": 32, "unit": "mm"}
